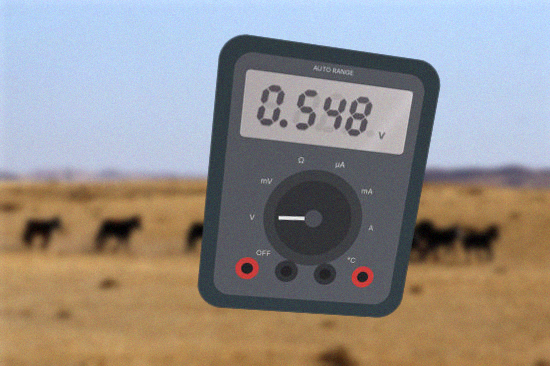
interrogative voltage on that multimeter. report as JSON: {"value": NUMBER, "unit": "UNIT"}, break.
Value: {"value": 0.548, "unit": "V"}
